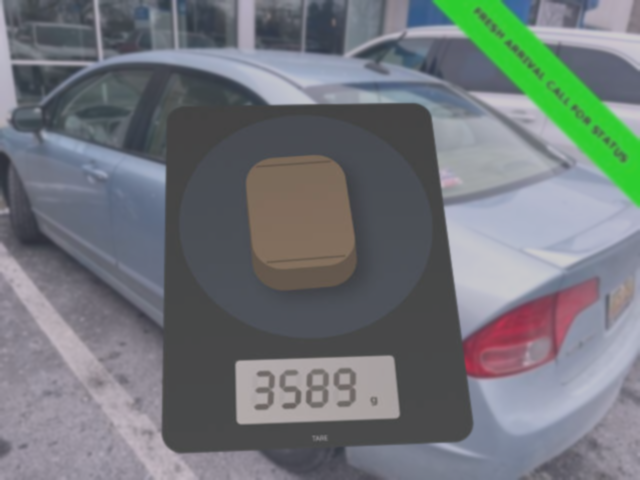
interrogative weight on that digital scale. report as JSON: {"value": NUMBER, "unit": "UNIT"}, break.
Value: {"value": 3589, "unit": "g"}
